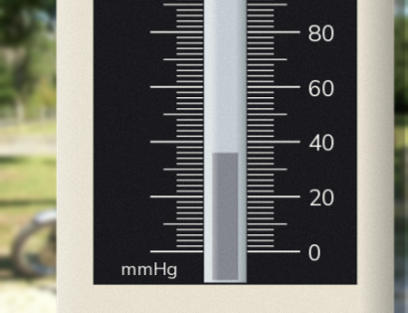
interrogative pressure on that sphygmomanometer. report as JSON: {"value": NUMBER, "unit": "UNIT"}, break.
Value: {"value": 36, "unit": "mmHg"}
